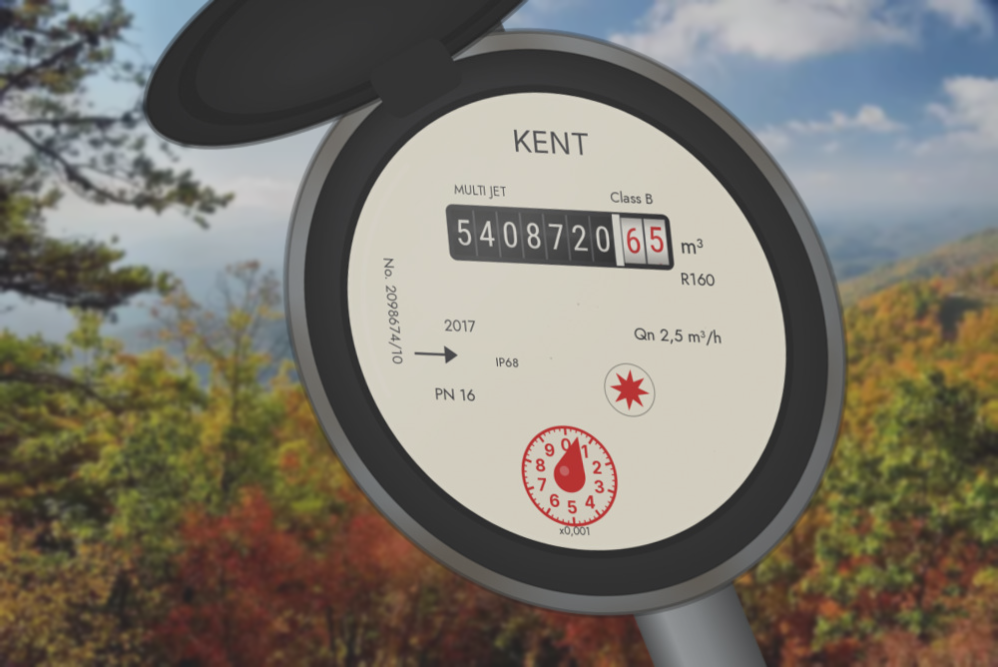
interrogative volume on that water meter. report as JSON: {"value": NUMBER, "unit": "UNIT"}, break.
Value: {"value": 5408720.650, "unit": "m³"}
